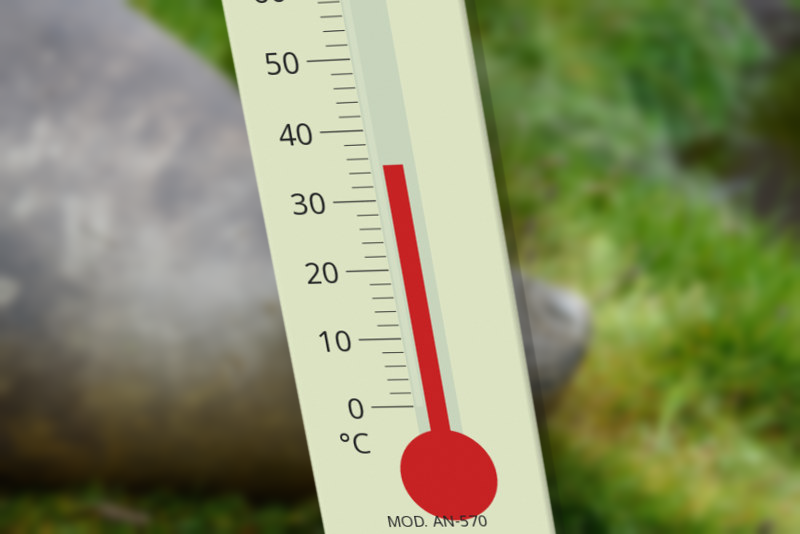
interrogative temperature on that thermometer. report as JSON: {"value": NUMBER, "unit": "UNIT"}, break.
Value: {"value": 35, "unit": "°C"}
